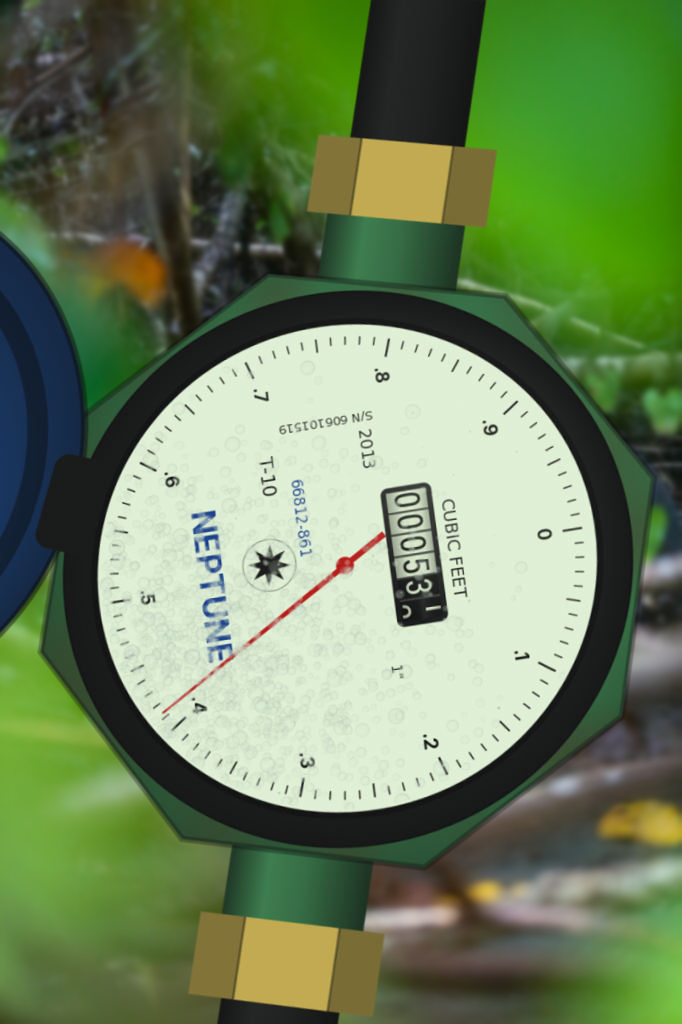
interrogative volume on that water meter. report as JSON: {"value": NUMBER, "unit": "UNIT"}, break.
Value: {"value": 531.41, "unit": "ft³"}
